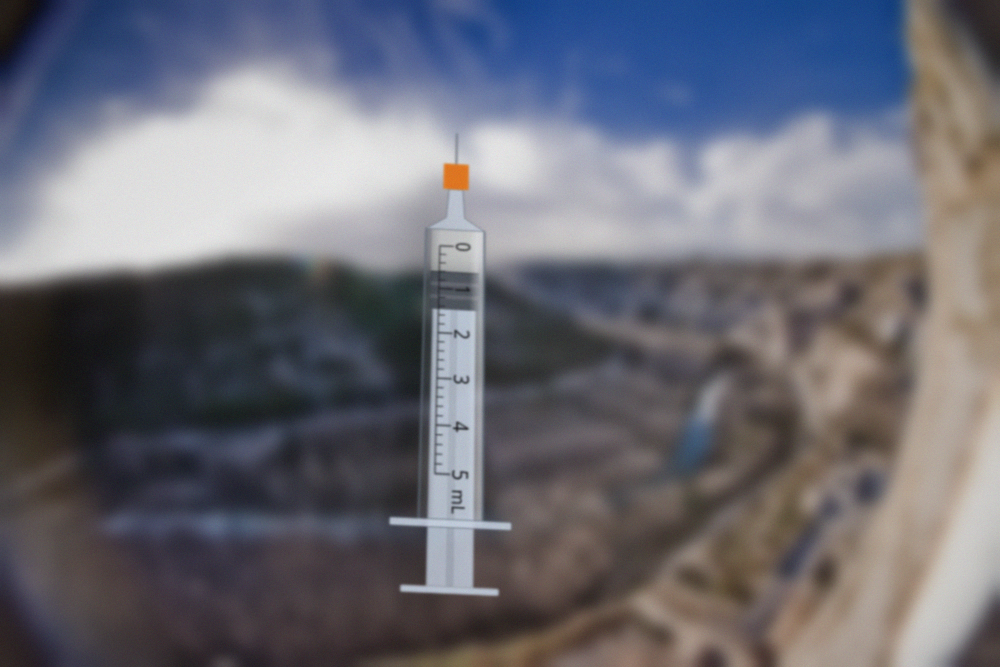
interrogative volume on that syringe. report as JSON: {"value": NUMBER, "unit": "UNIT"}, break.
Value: {"value": 0.6, "unit": "mL"}
